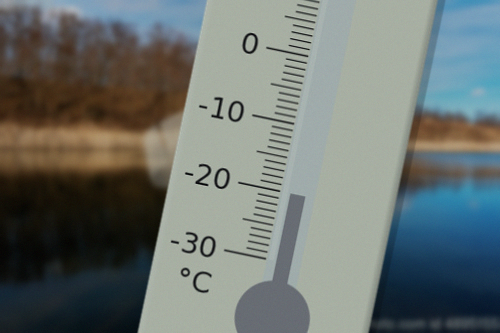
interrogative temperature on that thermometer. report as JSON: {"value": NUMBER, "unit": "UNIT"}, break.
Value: {"value": -20, "unit": "°C"}
